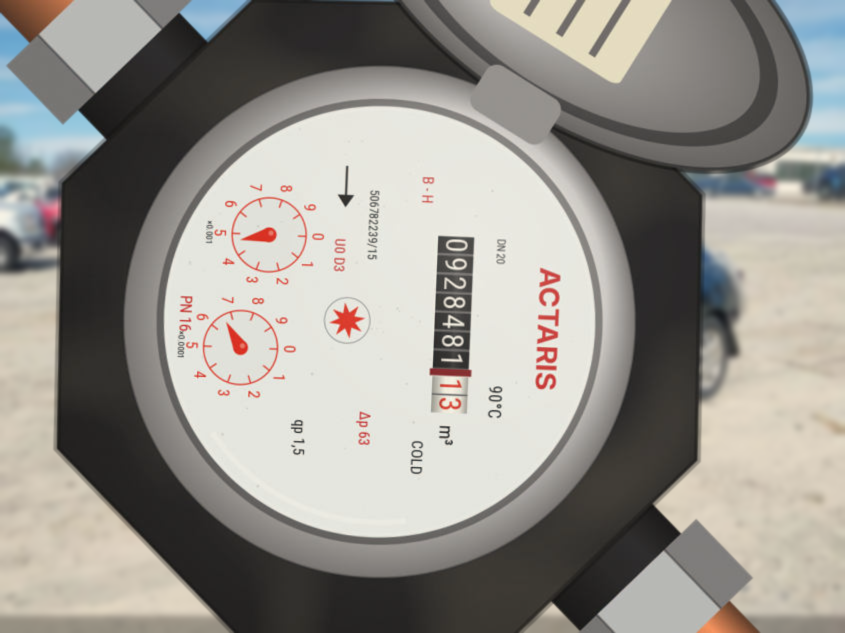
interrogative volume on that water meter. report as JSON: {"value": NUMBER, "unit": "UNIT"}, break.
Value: {"value": 928481.1346, "unit": "m³"}
